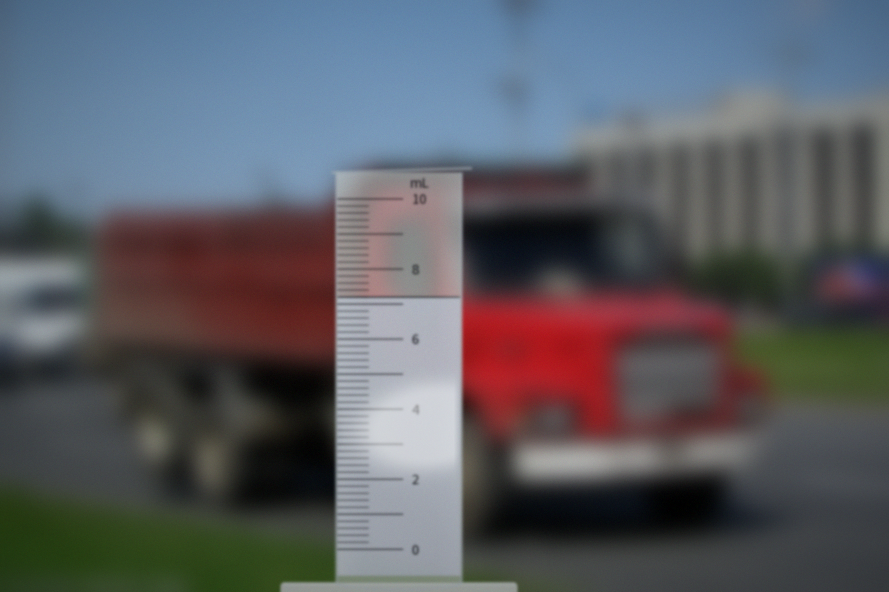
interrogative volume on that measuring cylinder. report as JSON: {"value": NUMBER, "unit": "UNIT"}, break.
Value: {"value": 7.2, "unit": "mL"}
